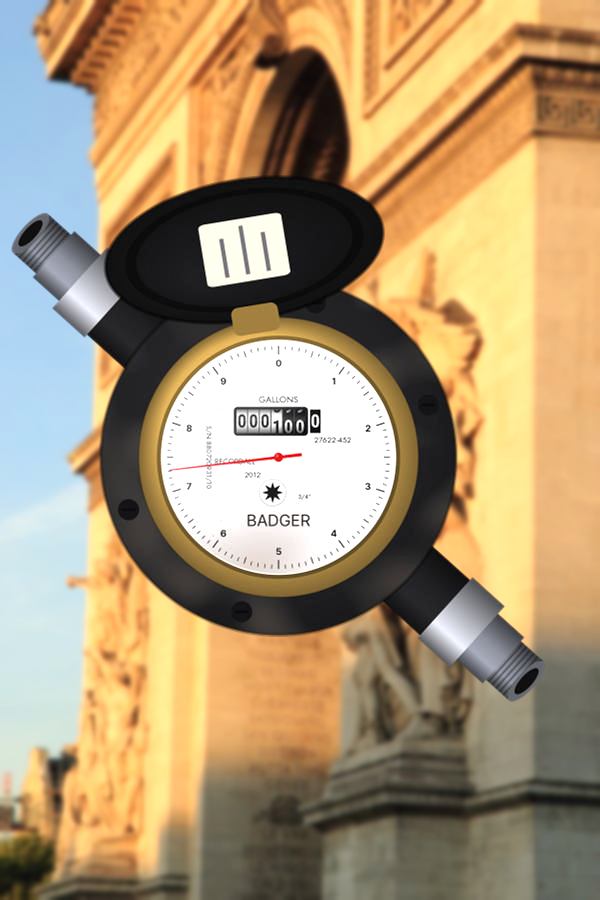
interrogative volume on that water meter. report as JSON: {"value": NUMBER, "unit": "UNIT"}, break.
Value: {"value": 997.3, "unit": "gal"}
